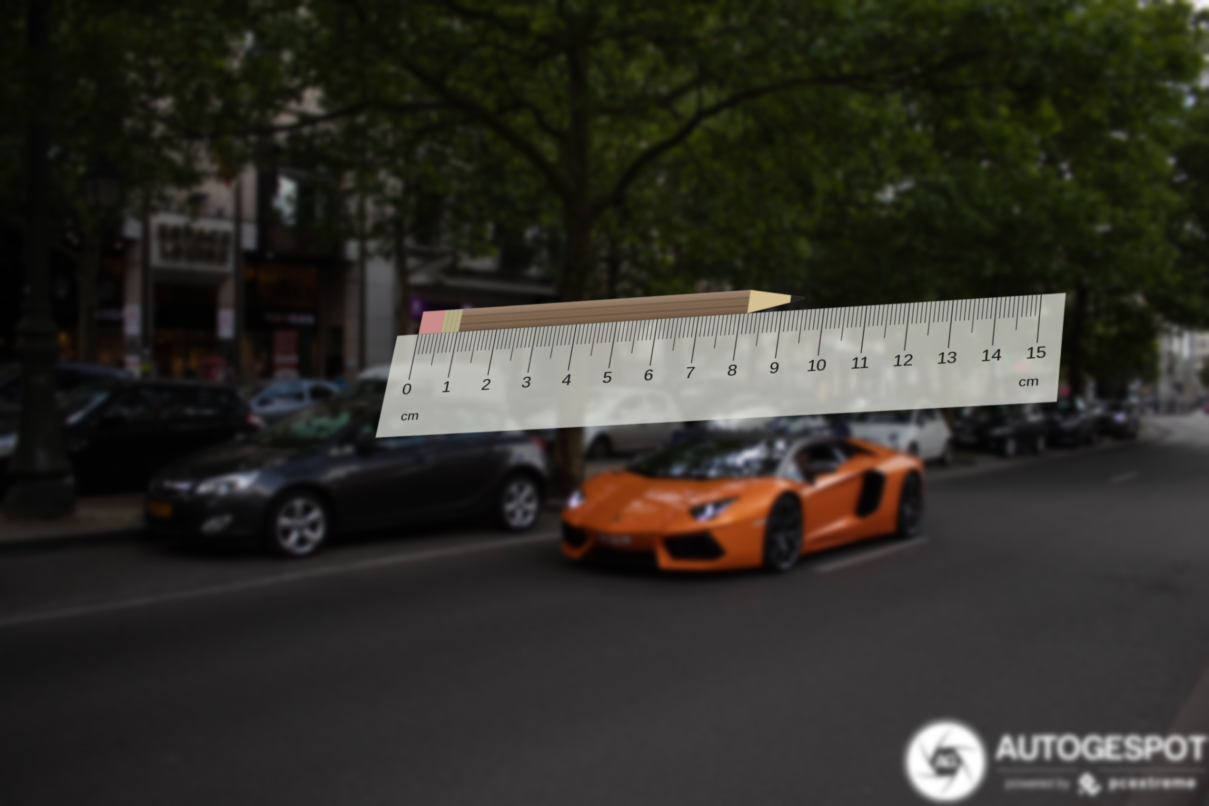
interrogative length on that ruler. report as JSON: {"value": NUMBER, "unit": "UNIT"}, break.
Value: {"value": 9.5, "unit": "cm"}
